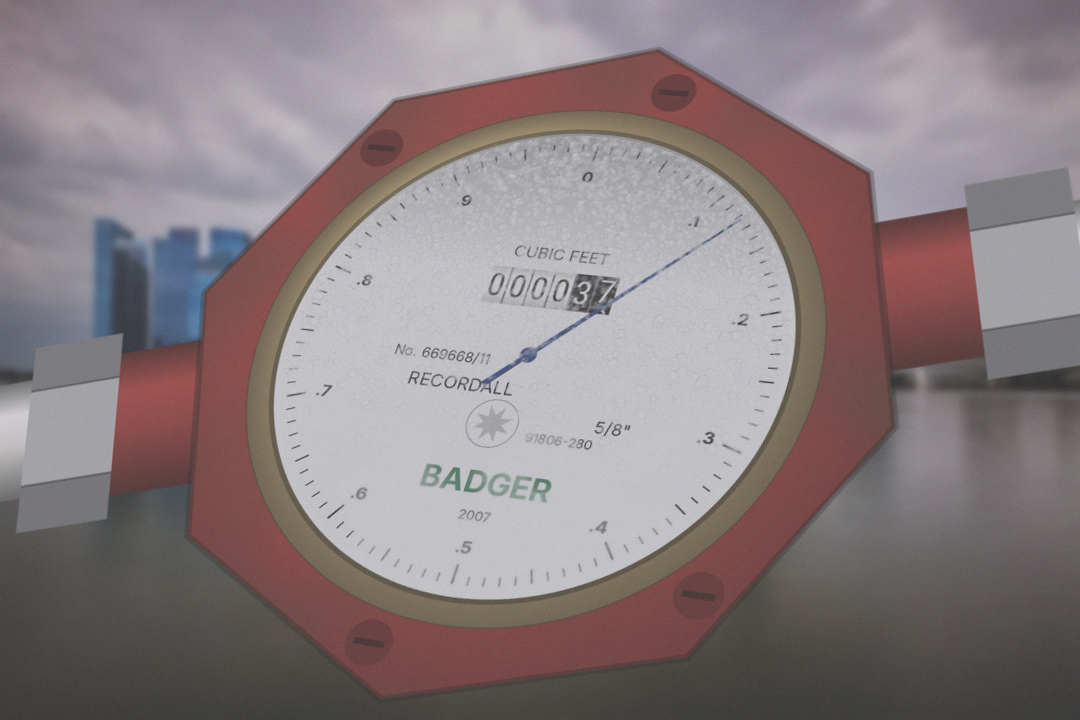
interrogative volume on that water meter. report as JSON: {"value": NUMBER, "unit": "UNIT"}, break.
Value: {"value": 37.12, "unit": "ft³"}
